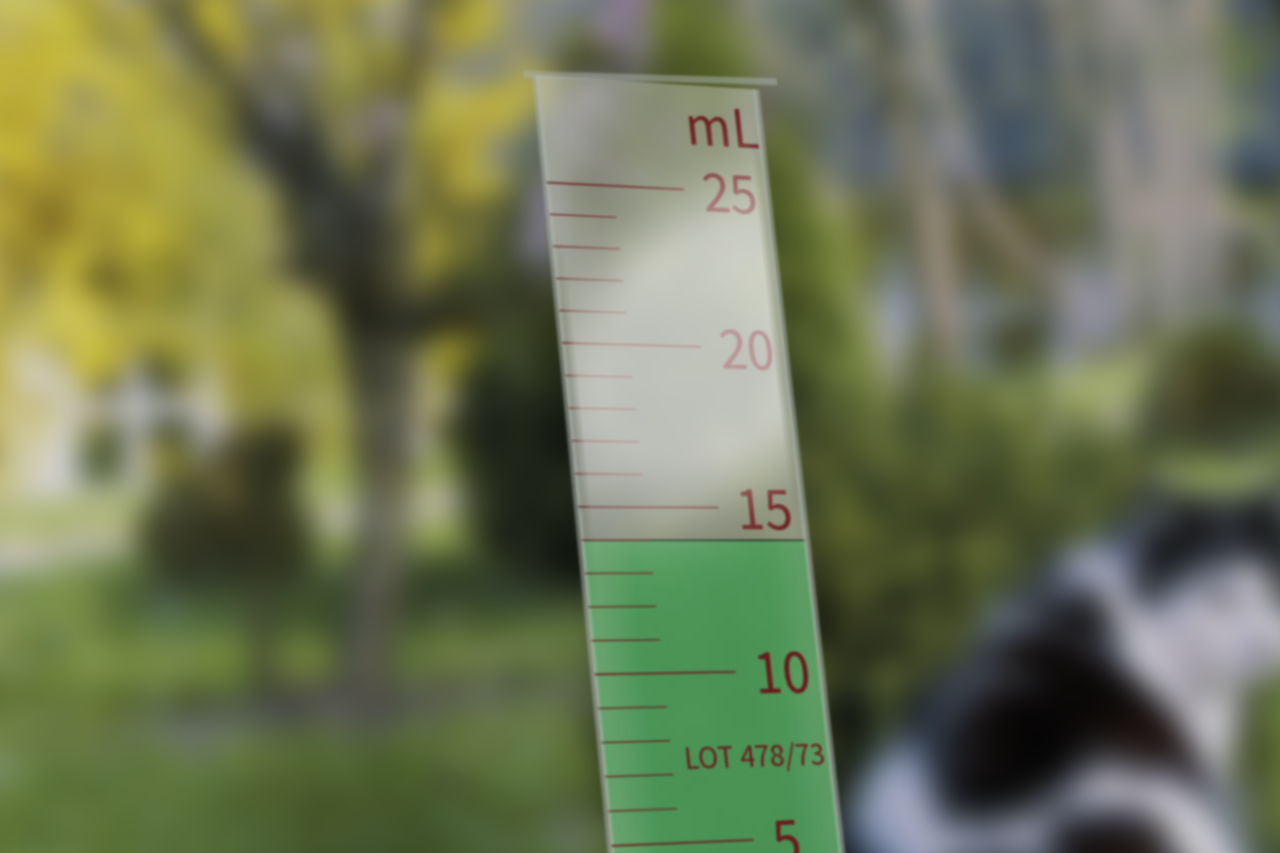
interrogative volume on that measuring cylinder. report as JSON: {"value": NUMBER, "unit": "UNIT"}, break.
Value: {"value": 14, "unit": "mL"}
